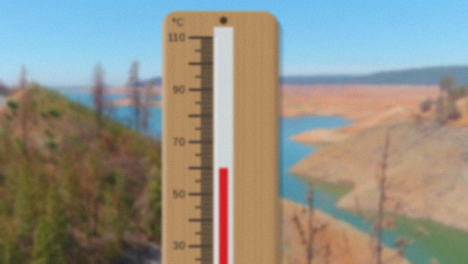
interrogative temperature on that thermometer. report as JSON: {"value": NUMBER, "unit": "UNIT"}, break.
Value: {"value": 60, "unit": "°C"}
